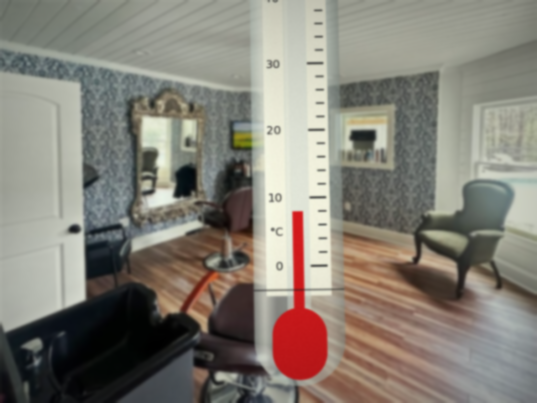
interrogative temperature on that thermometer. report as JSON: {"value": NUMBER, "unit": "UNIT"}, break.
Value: {"value": 8, "unit": "°C"}
